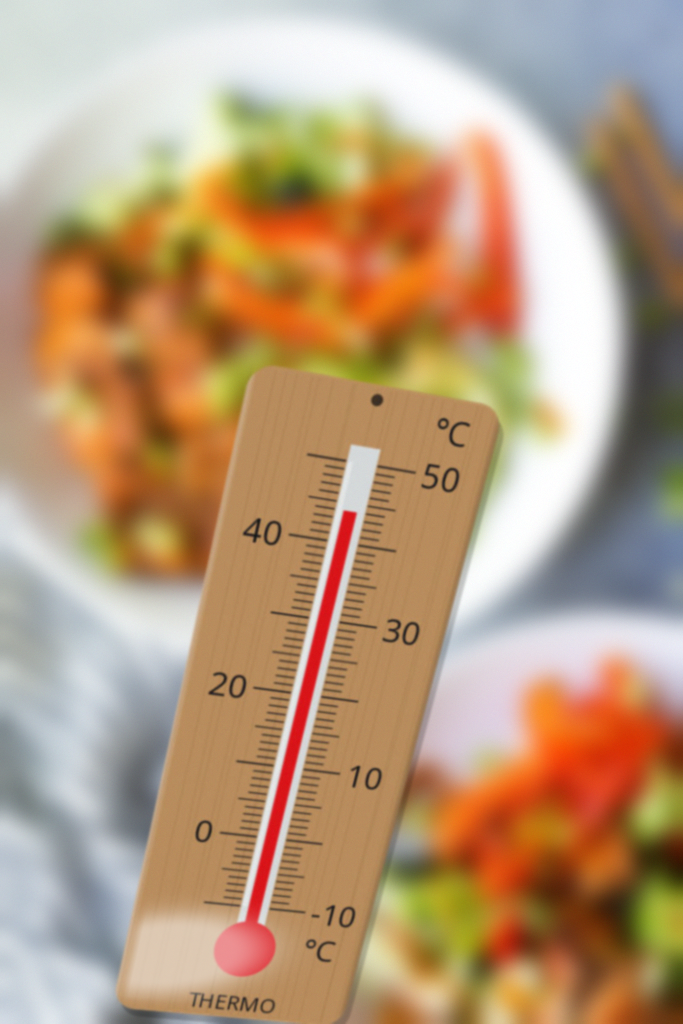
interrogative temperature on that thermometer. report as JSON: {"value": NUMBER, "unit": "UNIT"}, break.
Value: {"value": 44, "unit": "°C"}
